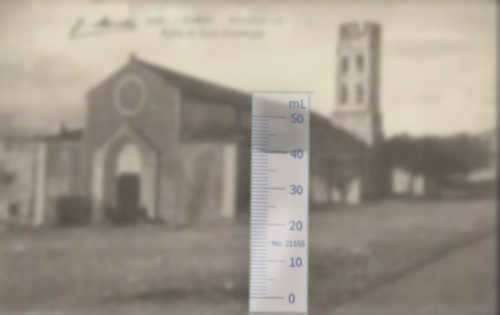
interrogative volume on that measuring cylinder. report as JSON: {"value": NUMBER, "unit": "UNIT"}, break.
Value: {"value": 40, "unit": "mL"}
